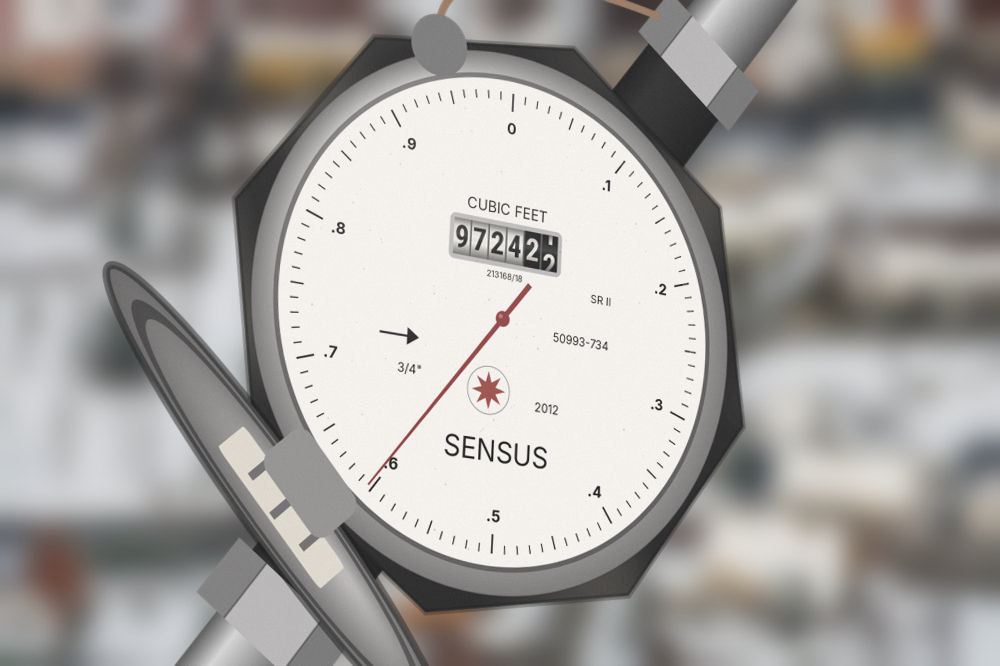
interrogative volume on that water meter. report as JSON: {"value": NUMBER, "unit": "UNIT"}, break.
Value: {"value": 972421.60, "unit": "ft³"}
